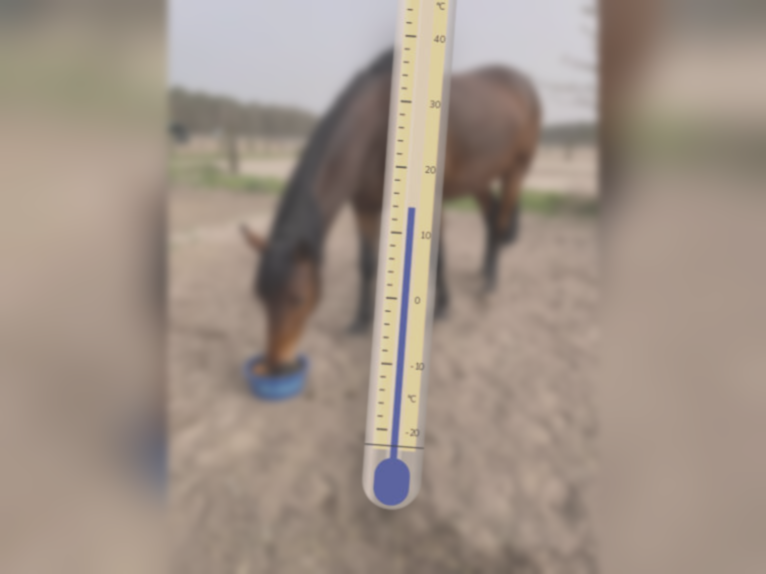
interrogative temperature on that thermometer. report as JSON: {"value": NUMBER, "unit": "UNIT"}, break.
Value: {"value": 14, "unit": "°C"}
